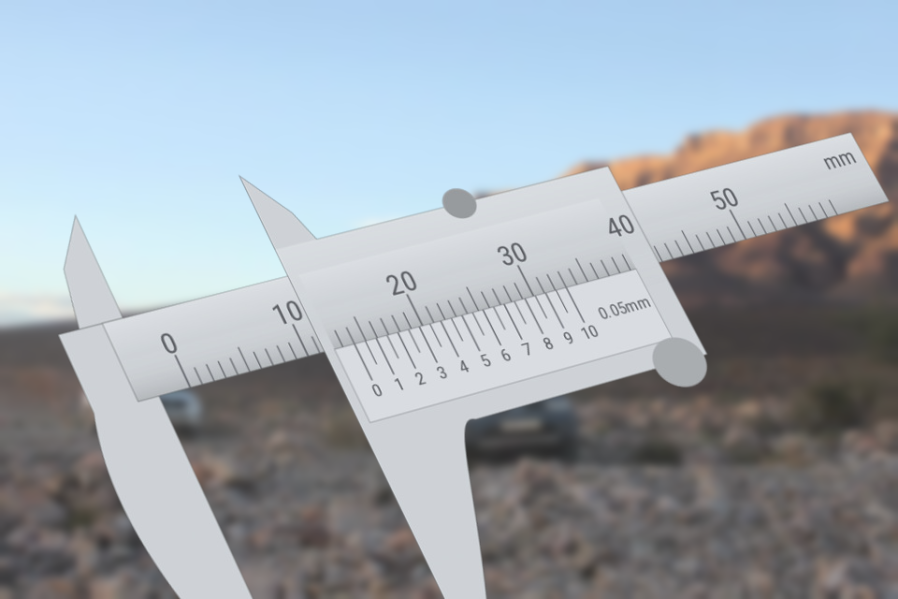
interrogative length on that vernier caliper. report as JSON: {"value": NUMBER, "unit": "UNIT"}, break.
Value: {"value": 14.0, "unit": "mm"}
